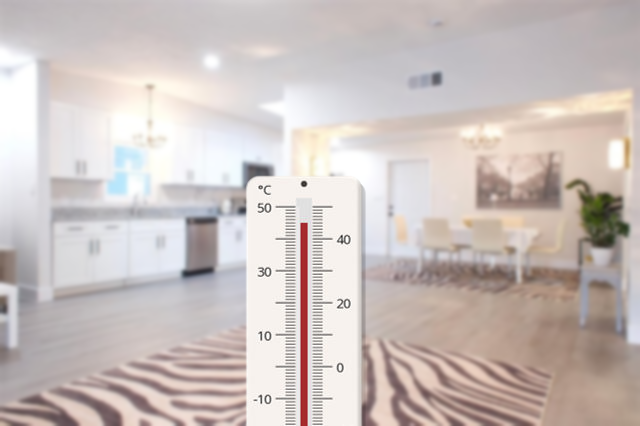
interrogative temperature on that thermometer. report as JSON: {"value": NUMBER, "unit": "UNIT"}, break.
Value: {"value": 45, "unit": "°C"}
